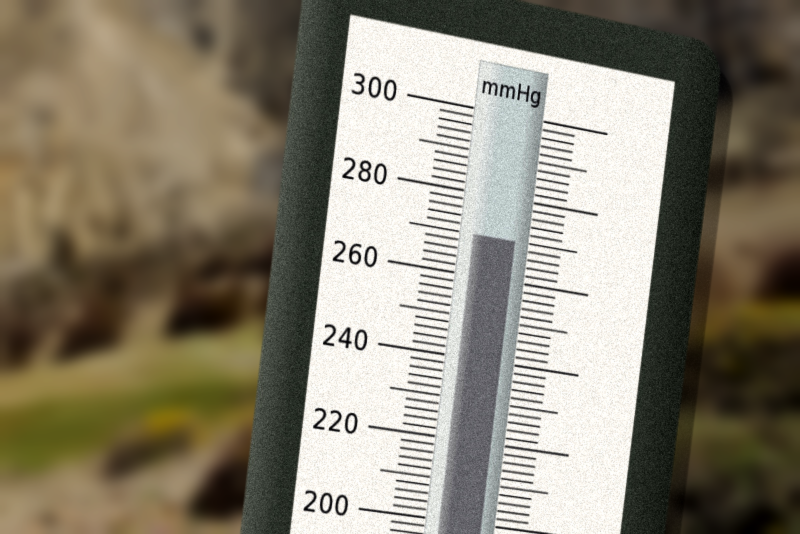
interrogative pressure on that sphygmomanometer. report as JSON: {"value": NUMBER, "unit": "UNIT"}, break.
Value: {"value": 270, "unit": "mmHg"}
